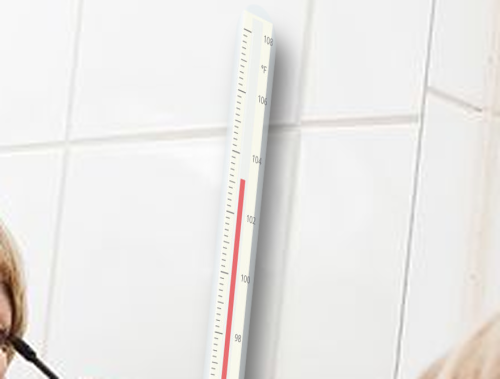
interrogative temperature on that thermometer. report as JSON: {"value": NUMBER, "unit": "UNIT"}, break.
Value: {"value": 103.2, "unit": "°F"}
